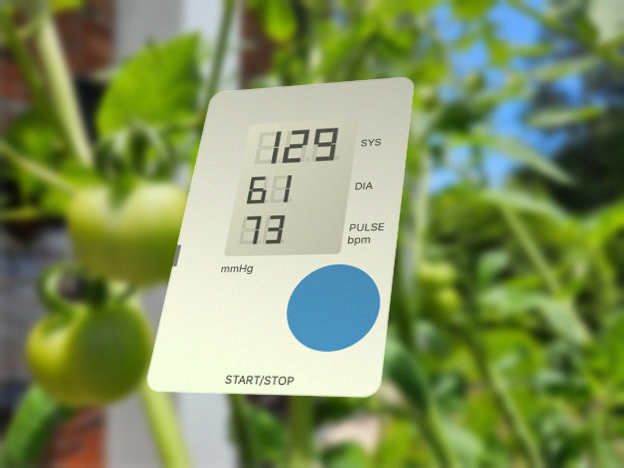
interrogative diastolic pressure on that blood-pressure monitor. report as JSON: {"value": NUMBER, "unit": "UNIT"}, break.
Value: {"value": 61, "unit": "mmHg"}
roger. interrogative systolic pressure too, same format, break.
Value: {"value": 129, "unit": "mmHg"}
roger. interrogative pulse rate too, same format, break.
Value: {"value": 73, "unit": "bpm"}
